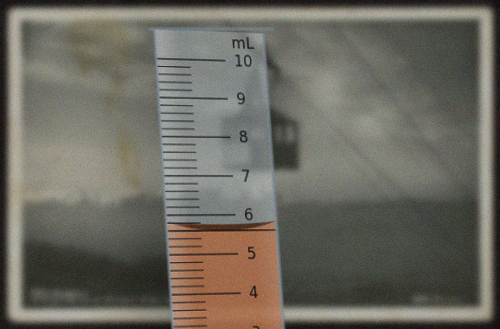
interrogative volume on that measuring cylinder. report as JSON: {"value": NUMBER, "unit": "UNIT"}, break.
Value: {"value": 5.6, "unit": "mL"}
